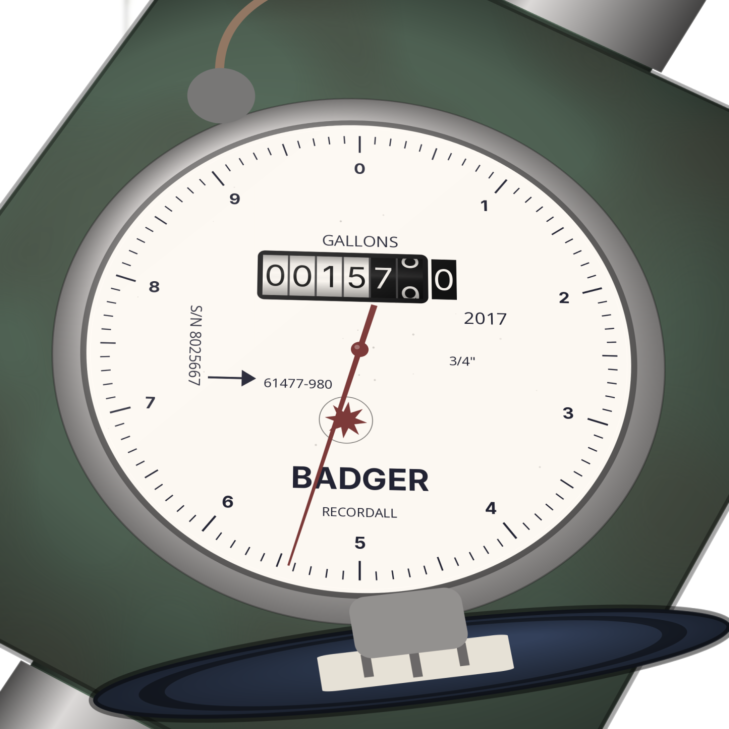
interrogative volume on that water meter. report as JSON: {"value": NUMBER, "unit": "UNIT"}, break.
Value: {"value": 15785.4, "unit": "gal"}
